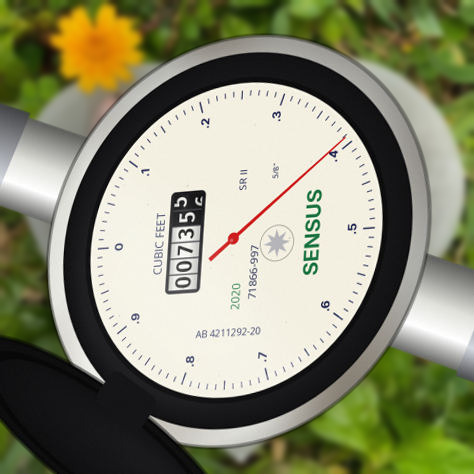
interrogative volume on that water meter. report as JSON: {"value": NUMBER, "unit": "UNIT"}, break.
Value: {"value": 7355.39, "unit": "ft³"}
